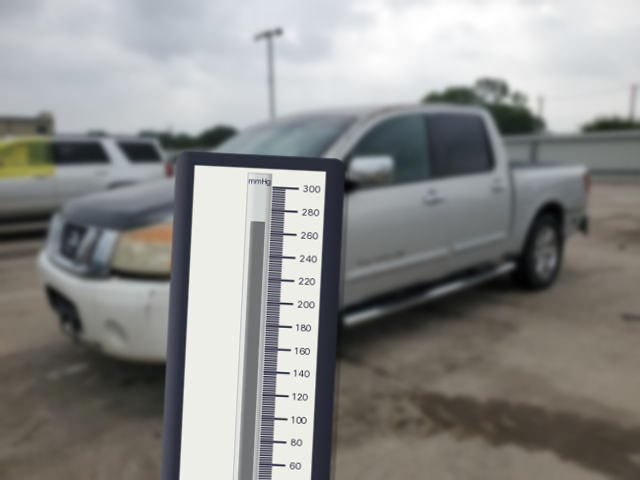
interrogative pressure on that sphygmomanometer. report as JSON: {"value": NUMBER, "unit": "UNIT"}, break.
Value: {"value": 270, "unit": "mmHg"}
